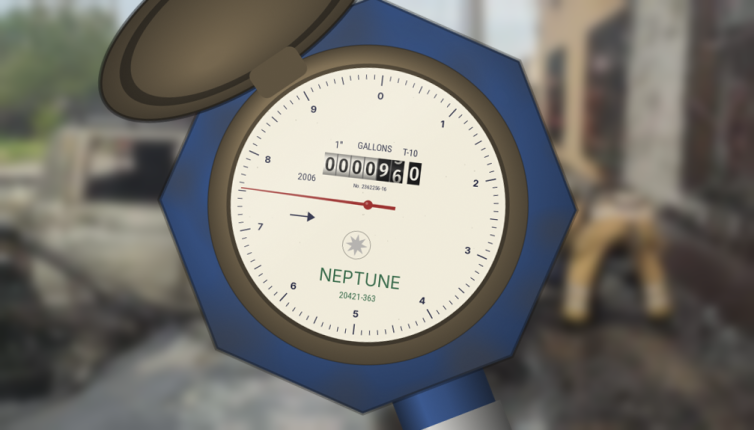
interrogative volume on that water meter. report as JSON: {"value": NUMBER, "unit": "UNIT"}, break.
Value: {"value": 957.5, "unit": "gal"}
